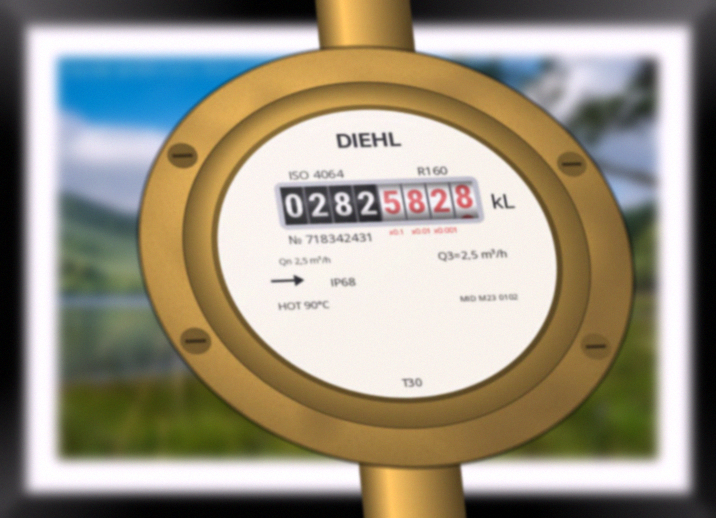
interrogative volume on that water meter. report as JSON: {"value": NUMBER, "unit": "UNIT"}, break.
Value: {"value": 282.5828, "unit": "kL"}
